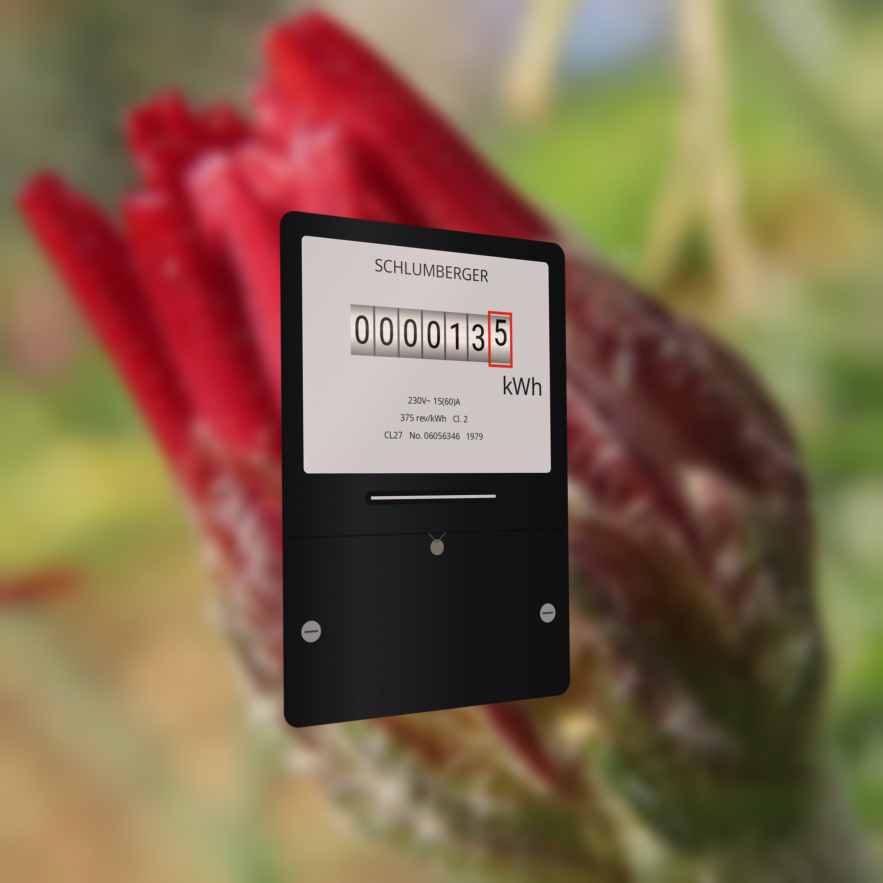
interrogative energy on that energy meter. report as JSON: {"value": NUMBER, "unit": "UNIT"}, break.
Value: {"value": 13.5, "unit": "kWh"}
